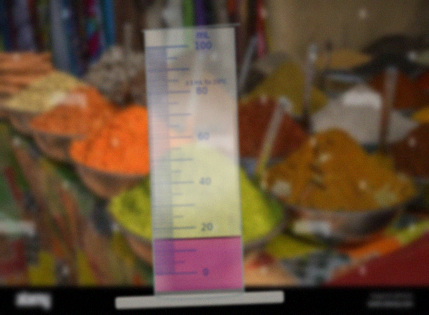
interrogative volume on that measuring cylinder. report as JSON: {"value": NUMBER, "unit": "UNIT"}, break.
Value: {"value": 15, "unit": "mL"}
